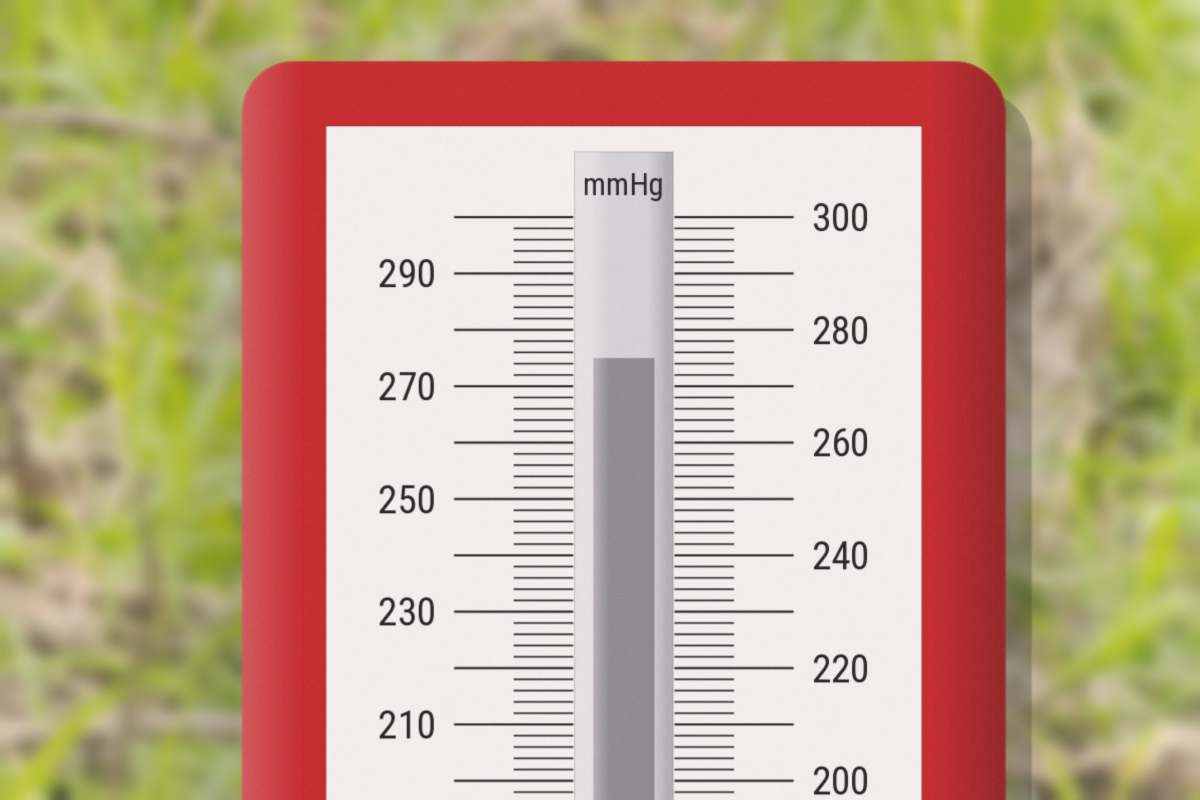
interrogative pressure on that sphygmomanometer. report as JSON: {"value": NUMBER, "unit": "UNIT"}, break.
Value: {"value": 275, "unit": "mmHg"}
